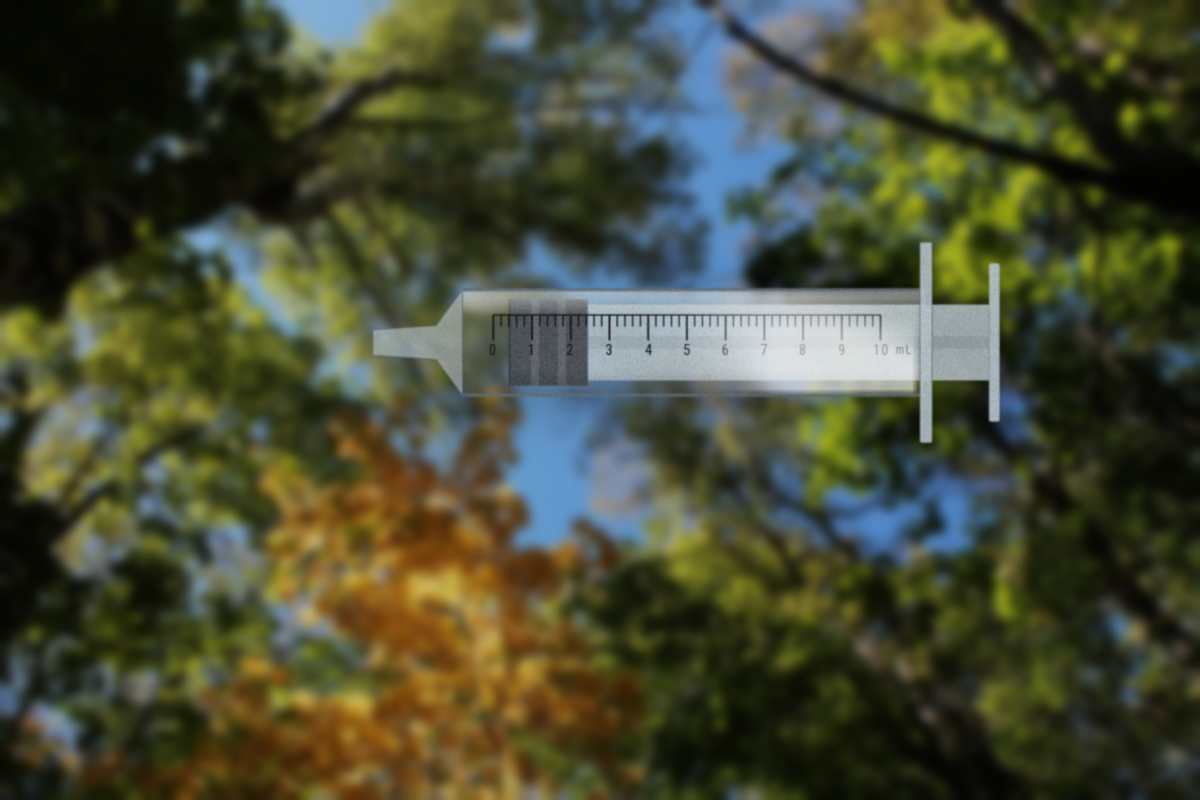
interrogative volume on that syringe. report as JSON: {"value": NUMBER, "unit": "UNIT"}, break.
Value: {"value": 0.4, "unit": "mL"}
